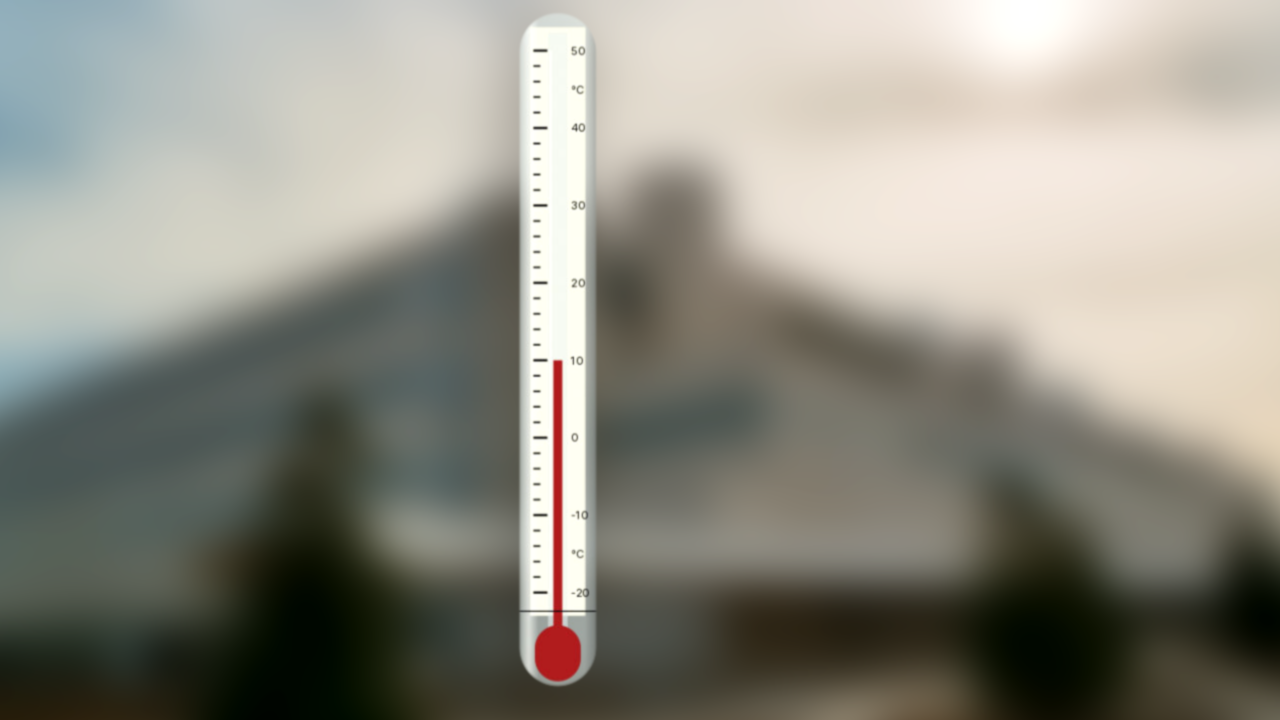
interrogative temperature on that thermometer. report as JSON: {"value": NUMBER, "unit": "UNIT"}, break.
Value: {"value": 10, "unit": "°C"}
